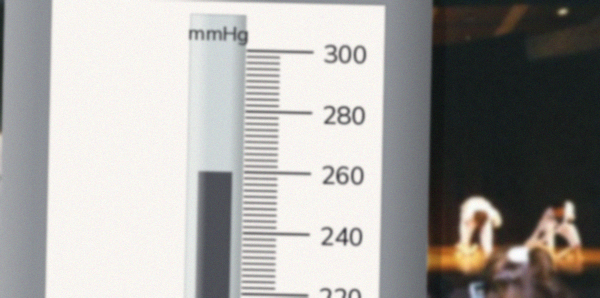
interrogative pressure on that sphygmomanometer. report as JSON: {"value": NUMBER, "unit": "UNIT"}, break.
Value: {"value": 260, "unit": "mmHg"}
